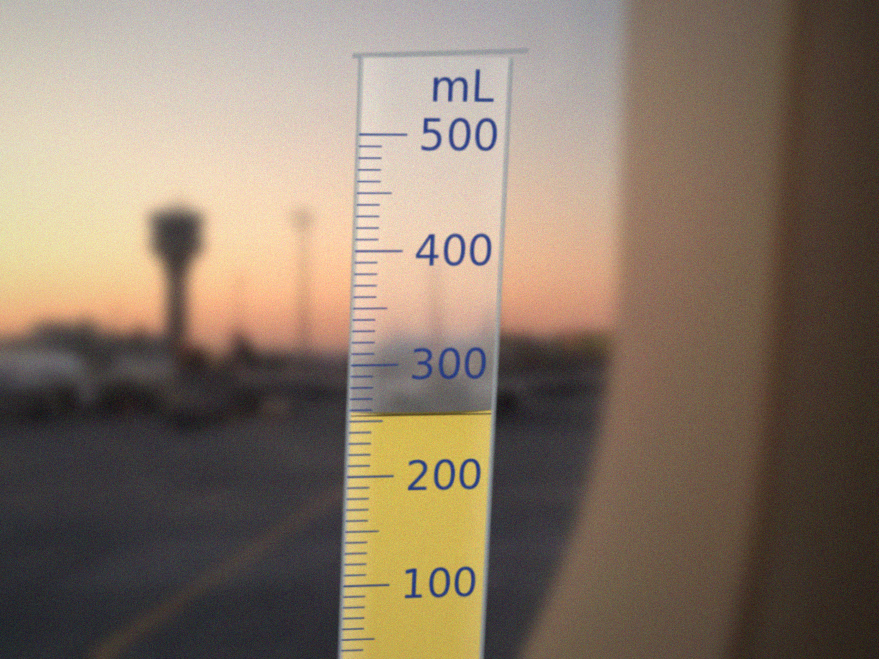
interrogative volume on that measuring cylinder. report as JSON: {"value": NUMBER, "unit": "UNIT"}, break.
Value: {"value": 255, "unit": "mL"}
